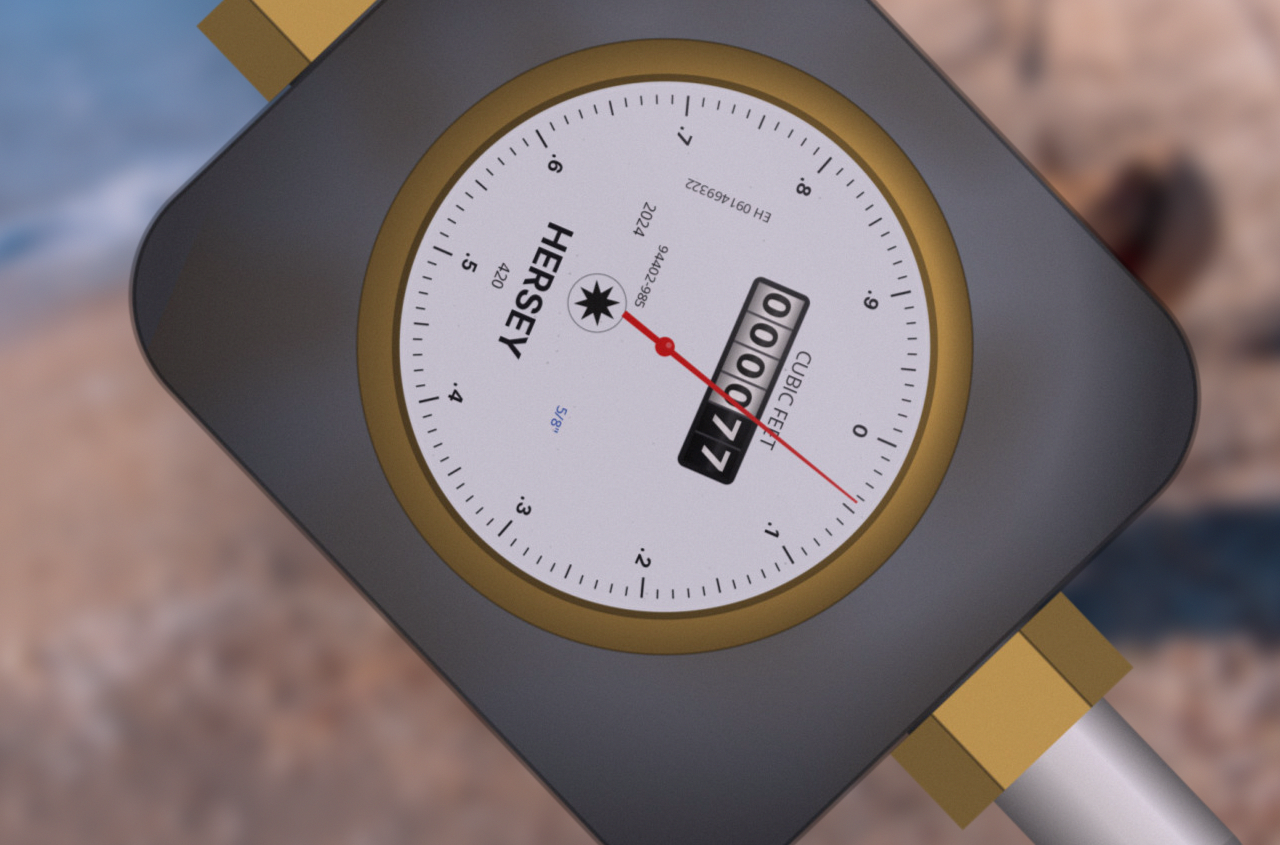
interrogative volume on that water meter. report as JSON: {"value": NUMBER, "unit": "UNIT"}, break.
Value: {"value": 77.04, "unit": "ft³"}
